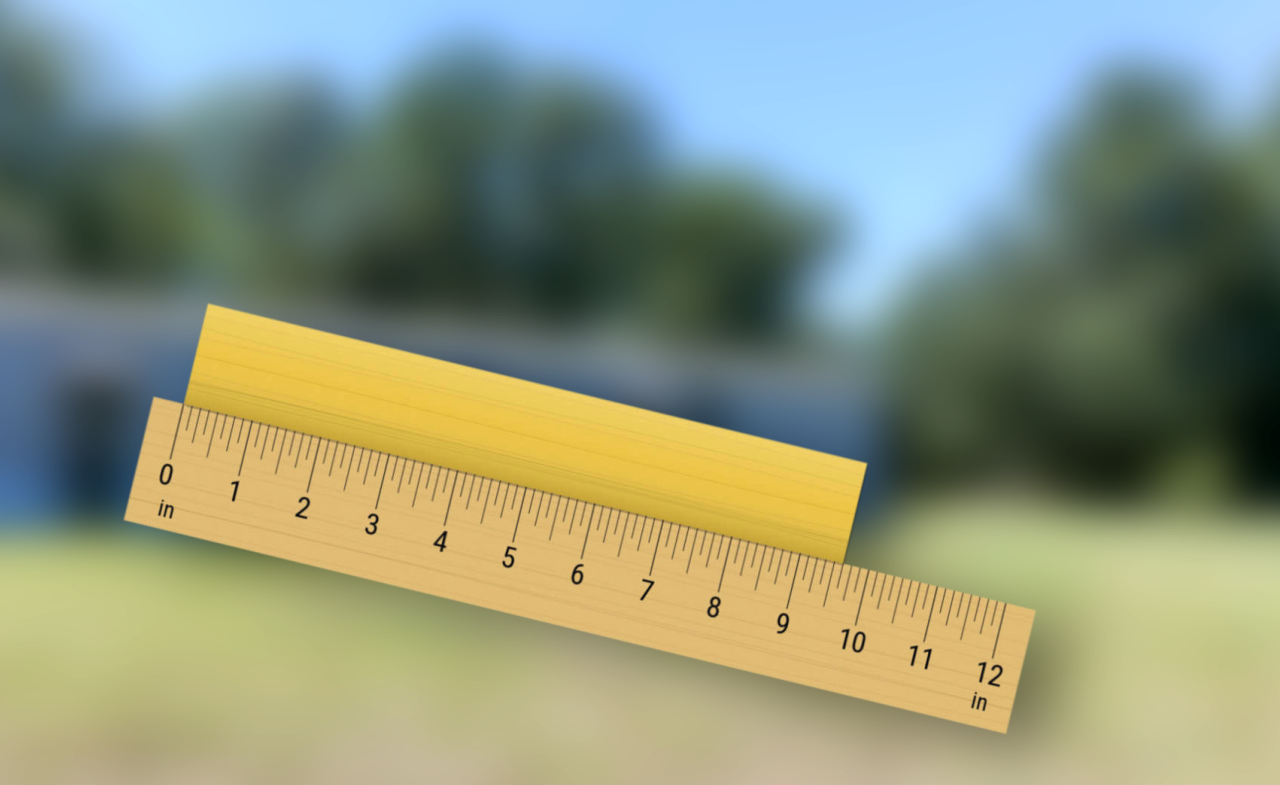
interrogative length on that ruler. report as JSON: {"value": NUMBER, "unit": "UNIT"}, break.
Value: {"value": 9.625, "unit": "in"}
